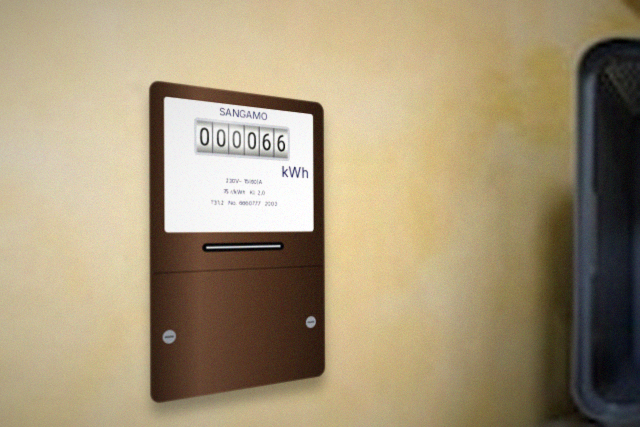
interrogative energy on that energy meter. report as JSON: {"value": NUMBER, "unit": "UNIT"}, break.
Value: {"value": 66, "unit": "kWh"}
